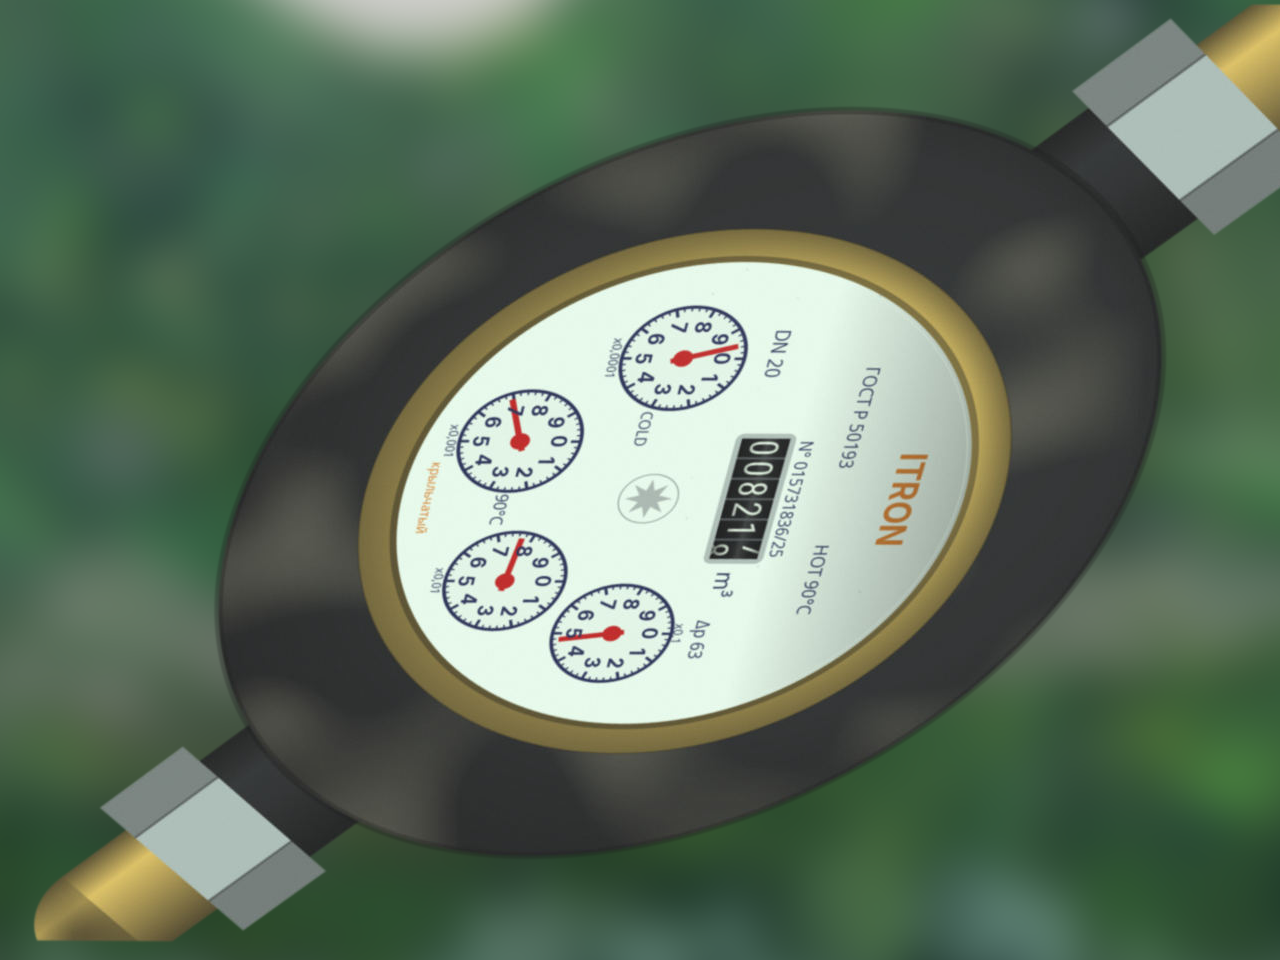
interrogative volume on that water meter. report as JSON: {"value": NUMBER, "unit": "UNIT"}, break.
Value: {"value": 8217.4769, "unit": "m³"}
